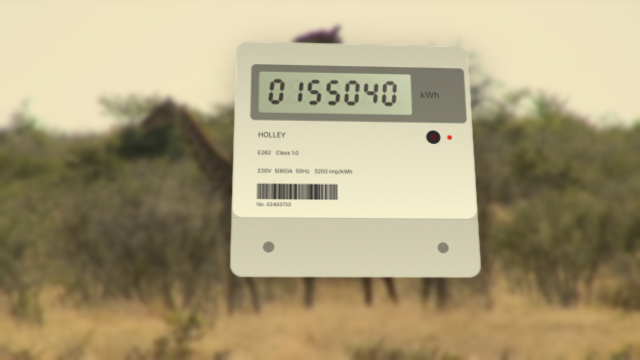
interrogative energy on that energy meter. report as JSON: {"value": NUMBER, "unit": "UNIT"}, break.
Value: {"value": 155040, "unit": "kWh"}
